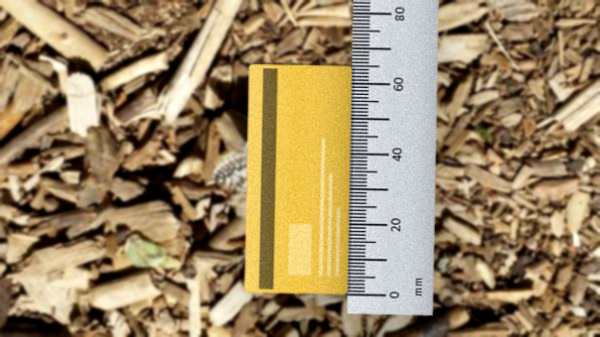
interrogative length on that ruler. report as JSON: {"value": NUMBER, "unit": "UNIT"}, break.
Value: {"value": 65, "unit": "mm"}
